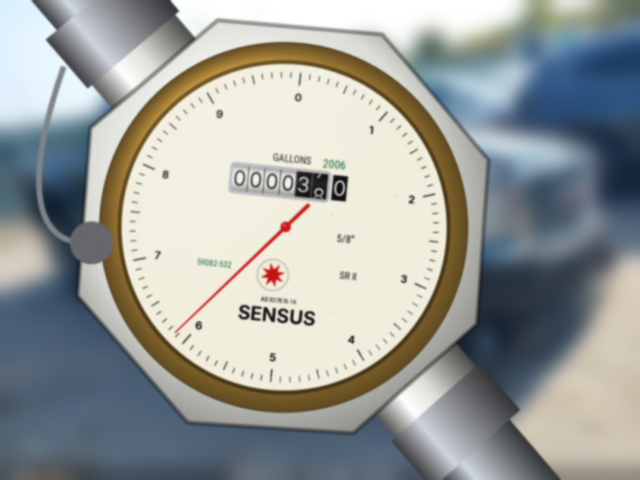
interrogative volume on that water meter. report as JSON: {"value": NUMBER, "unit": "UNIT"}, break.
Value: {"value": 376.1, "unit": "gal"}
